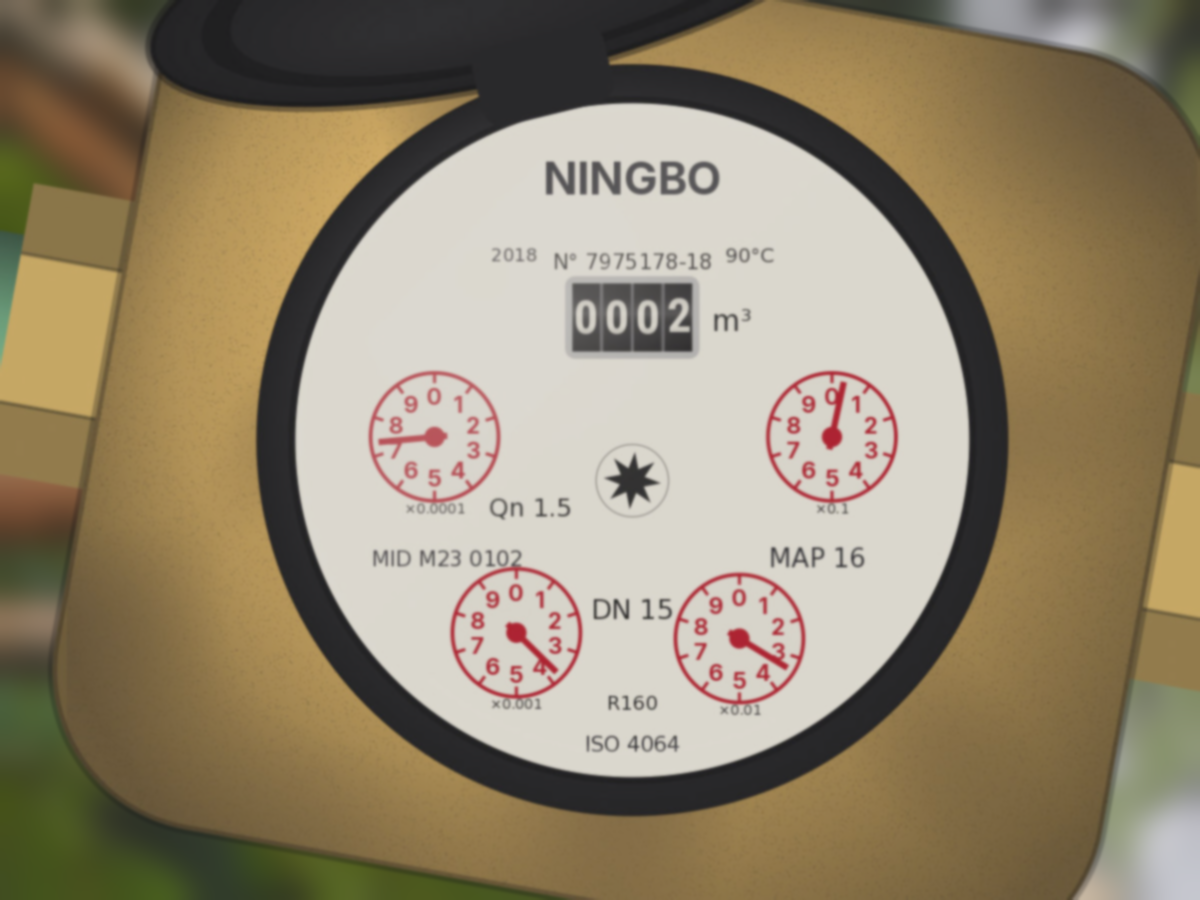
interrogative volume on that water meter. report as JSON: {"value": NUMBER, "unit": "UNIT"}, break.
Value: {"value": 2.0337, "unit": "m³"}
